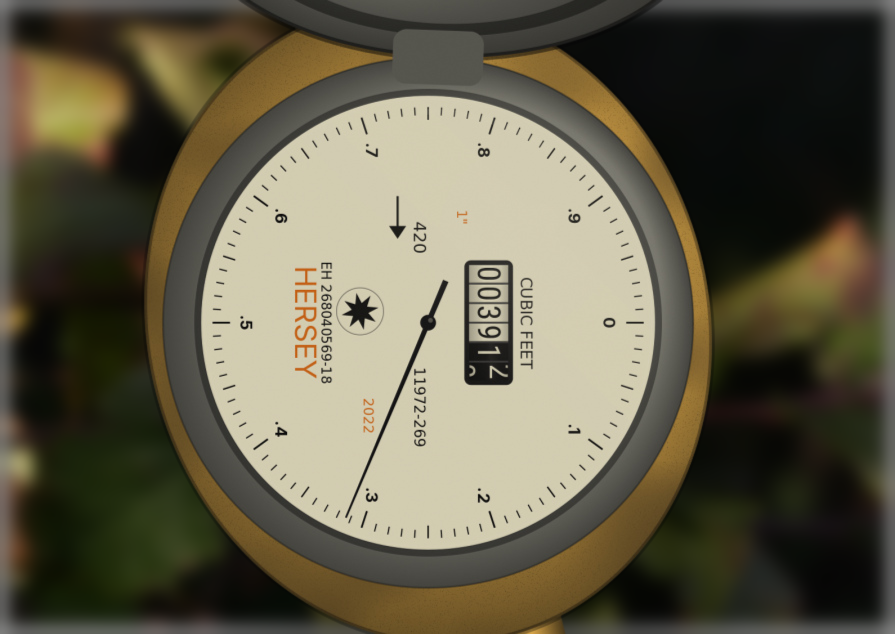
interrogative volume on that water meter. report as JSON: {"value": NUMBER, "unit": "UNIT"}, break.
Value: {"value": 3912.31, "unit": "ft³"}
